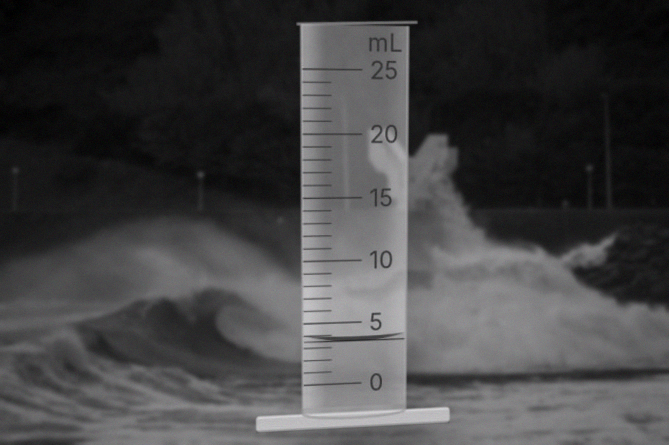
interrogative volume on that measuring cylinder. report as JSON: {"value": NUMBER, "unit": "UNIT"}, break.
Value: {"value": 3.5, "unit": "mL"}
